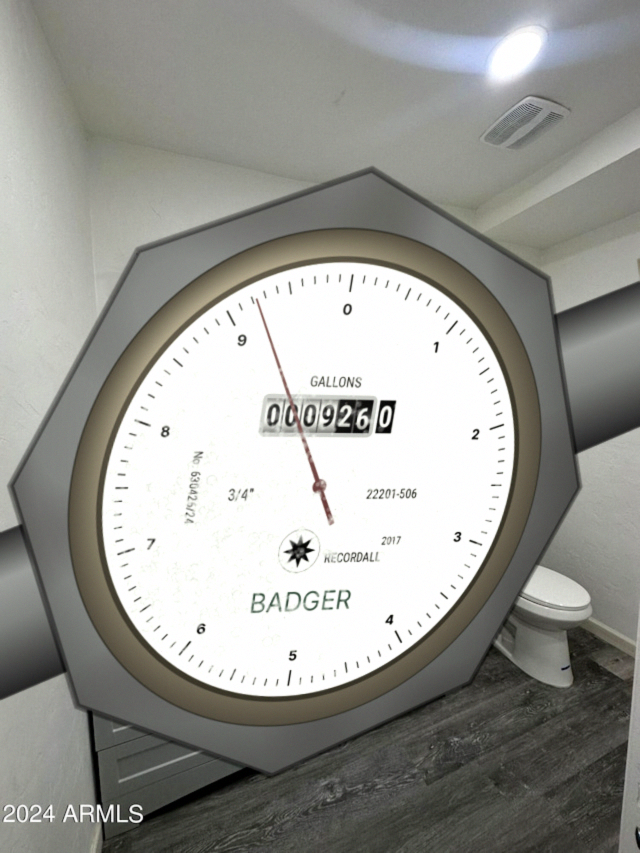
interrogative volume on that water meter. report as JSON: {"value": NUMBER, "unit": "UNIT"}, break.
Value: {"value": 9259.2, "unit": "gal"}
